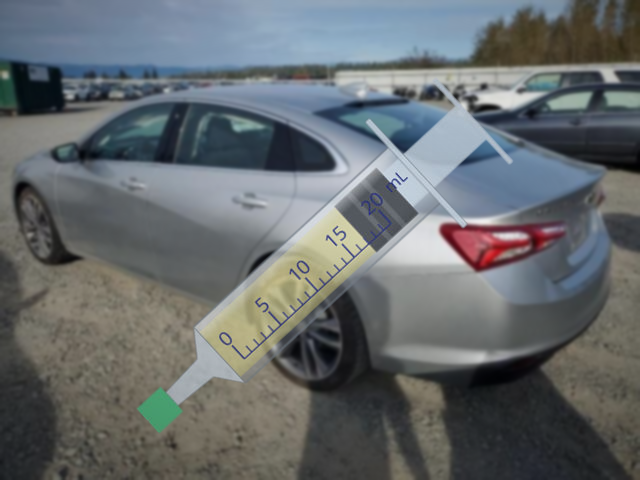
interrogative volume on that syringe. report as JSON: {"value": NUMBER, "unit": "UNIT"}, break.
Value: {"value": 17, "unit": "mL"}
